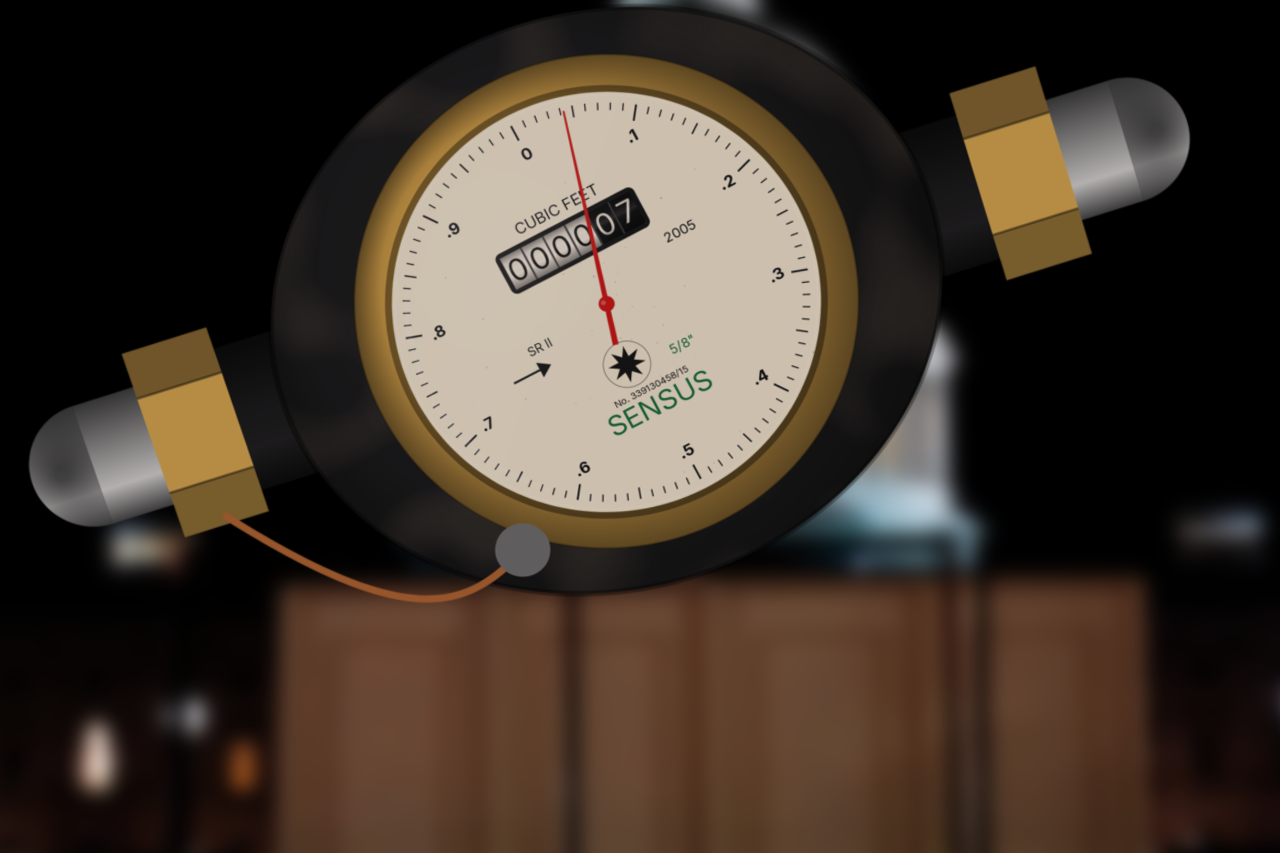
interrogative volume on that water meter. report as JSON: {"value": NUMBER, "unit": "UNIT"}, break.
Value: {"value": 7.04, "unit": "ft³"}
